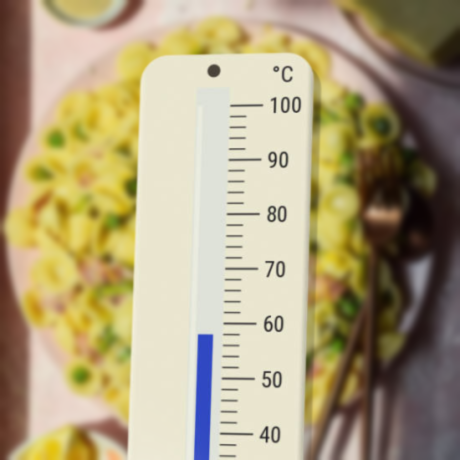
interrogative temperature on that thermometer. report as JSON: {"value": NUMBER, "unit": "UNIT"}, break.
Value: {"value": 58, "unit": "°C"}
